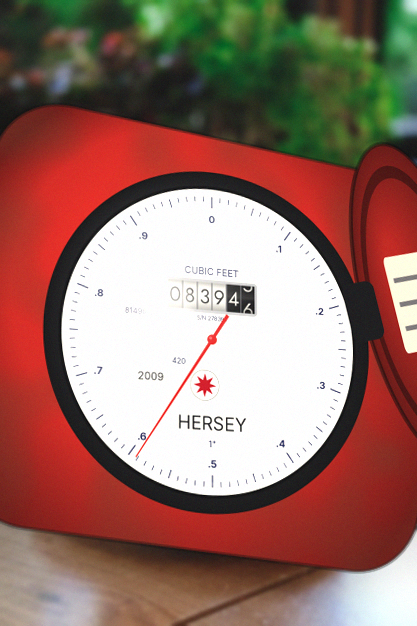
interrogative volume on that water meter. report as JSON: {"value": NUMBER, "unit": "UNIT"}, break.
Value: {"value": 83945.59, "unit": "ft³"}
